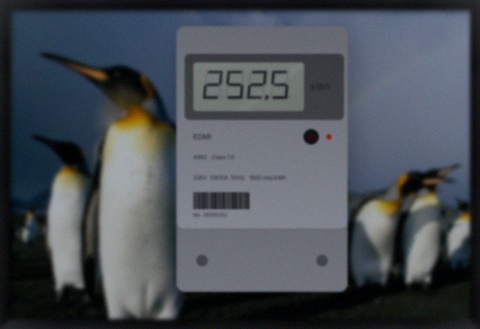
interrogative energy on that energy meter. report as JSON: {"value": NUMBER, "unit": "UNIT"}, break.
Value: {"value": 252.5, "unit": "kWh"}
